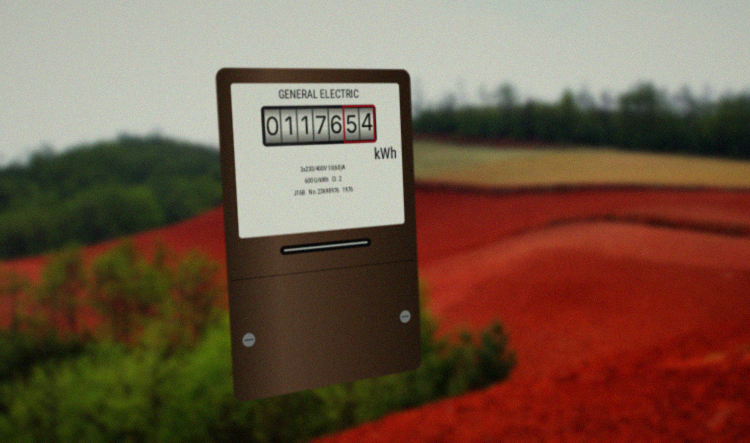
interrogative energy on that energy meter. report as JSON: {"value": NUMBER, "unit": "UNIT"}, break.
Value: {"value": 1176.54, "unit": "kWh"}
